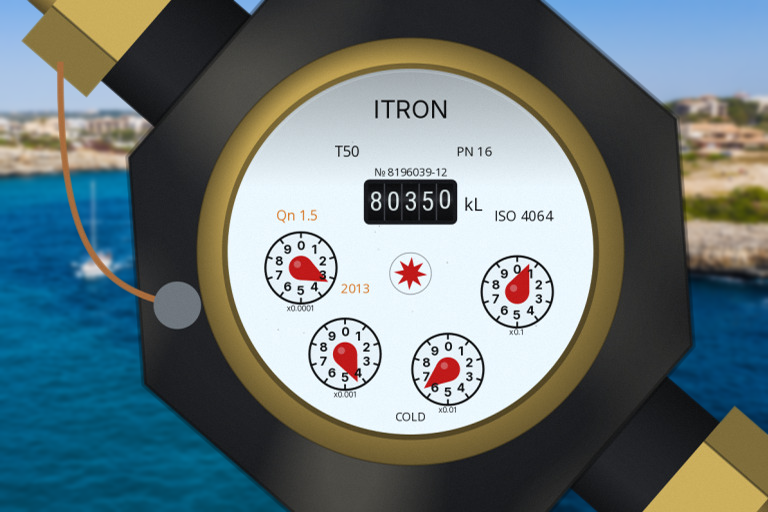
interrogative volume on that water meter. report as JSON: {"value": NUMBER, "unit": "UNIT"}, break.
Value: {"value": 80350.0643, "unit": "kL"}
